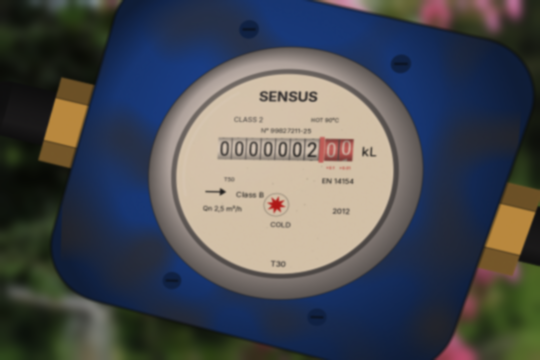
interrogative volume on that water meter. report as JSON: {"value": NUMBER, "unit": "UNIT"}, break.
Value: {"value": 2.00, "unit": "kL"}
